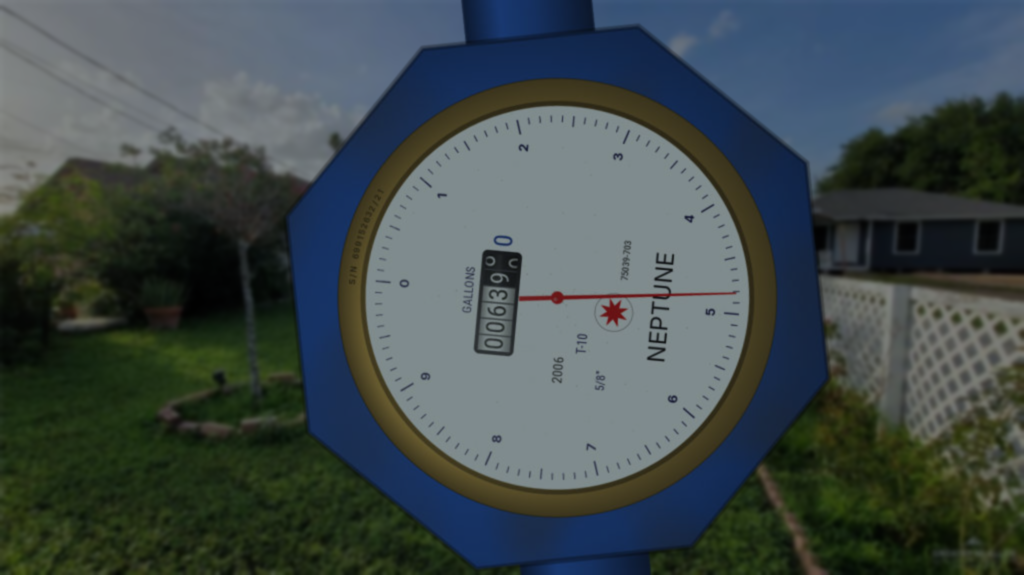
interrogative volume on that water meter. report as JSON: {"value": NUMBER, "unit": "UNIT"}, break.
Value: {"value": 63984.8, "unit": "gal"}
